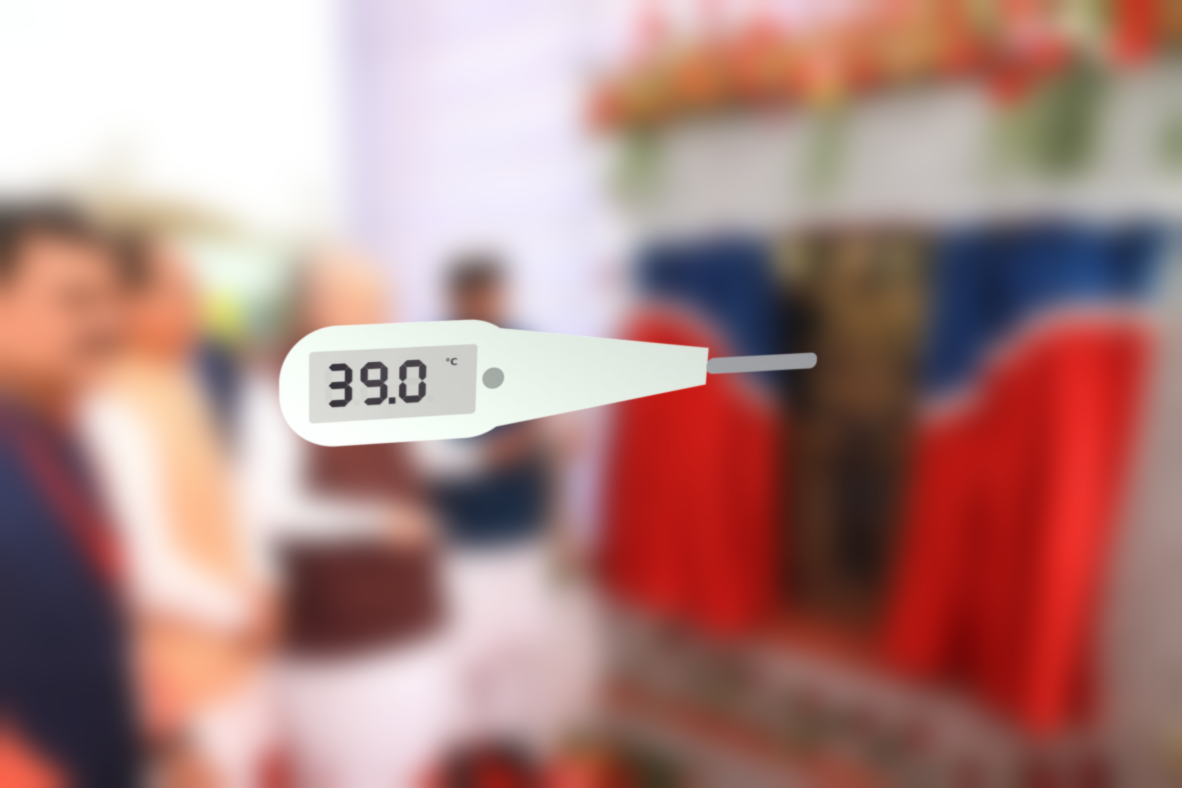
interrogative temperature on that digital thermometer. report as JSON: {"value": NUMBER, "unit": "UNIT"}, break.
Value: {"value": 39.0, "unit": "°C"}
